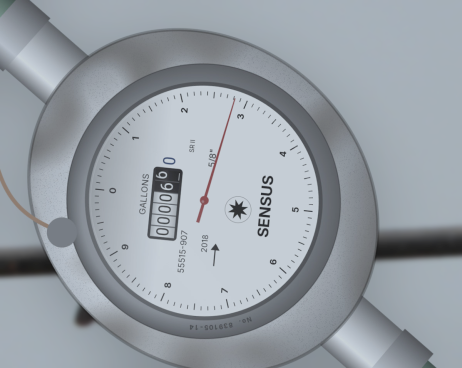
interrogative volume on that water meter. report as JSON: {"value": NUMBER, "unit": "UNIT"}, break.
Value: {"value": 662.8, "unit": "gal"}
